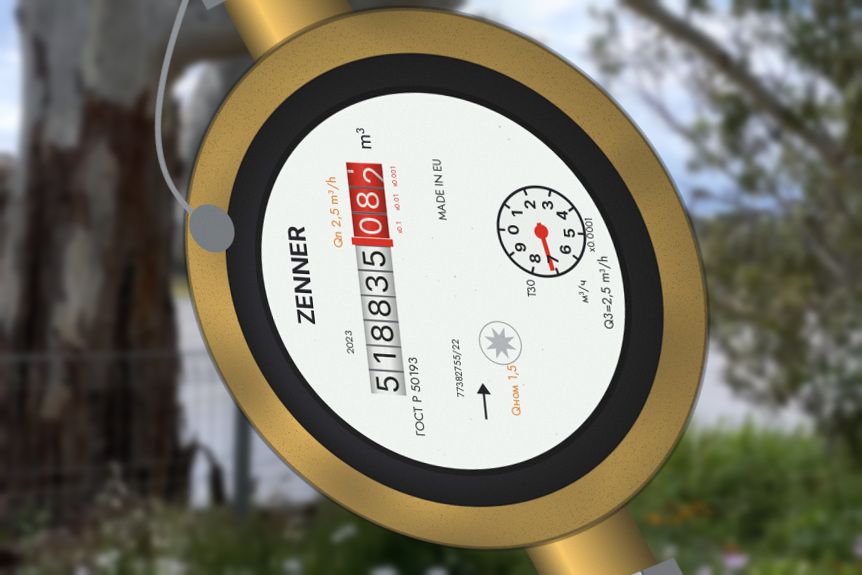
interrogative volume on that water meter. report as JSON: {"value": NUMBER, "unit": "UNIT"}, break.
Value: {"value": 518835.0817, "unit": "m³"}
